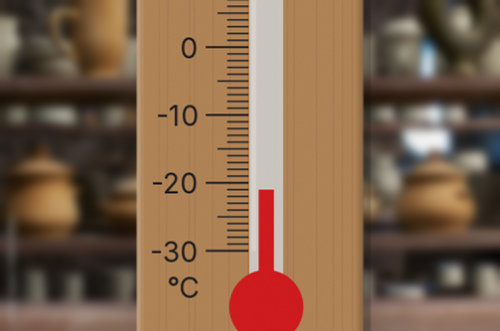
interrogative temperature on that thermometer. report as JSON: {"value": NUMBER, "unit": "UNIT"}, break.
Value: {"value": -21, "unit": "°C"}
